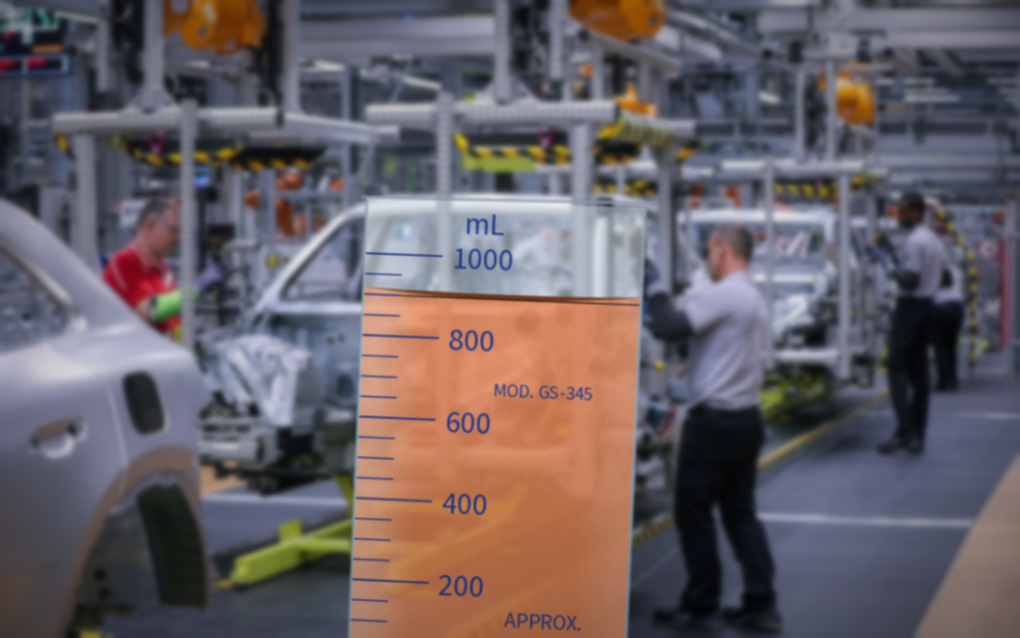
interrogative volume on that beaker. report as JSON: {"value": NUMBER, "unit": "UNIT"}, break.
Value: {"value": 900, "unit": "mL"}
